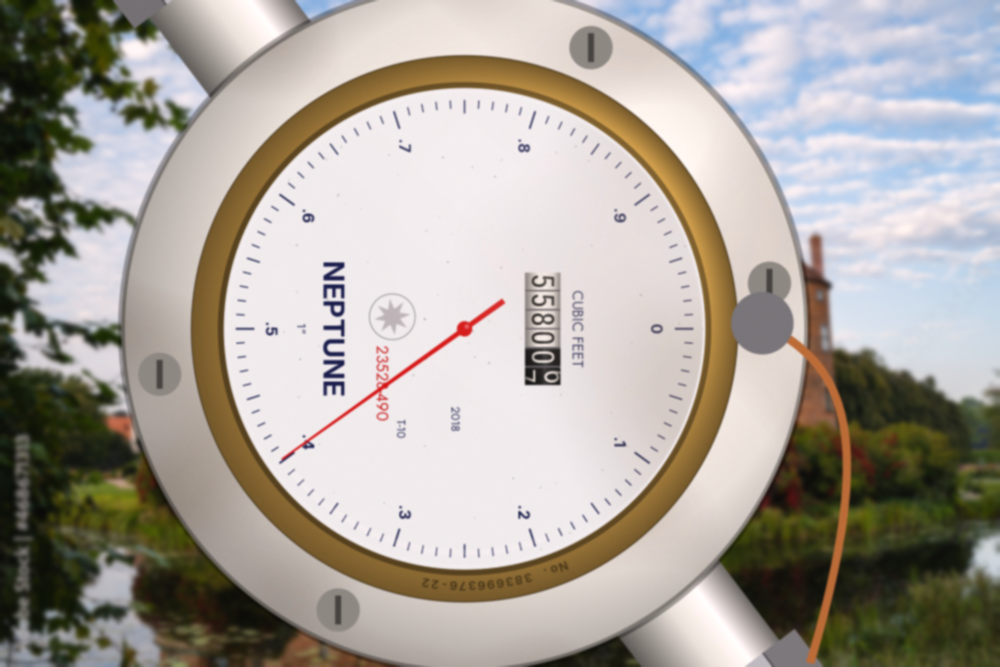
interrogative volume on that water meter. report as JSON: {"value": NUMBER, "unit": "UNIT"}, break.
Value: {"value": 558006.40, "unit": "ft³"}
